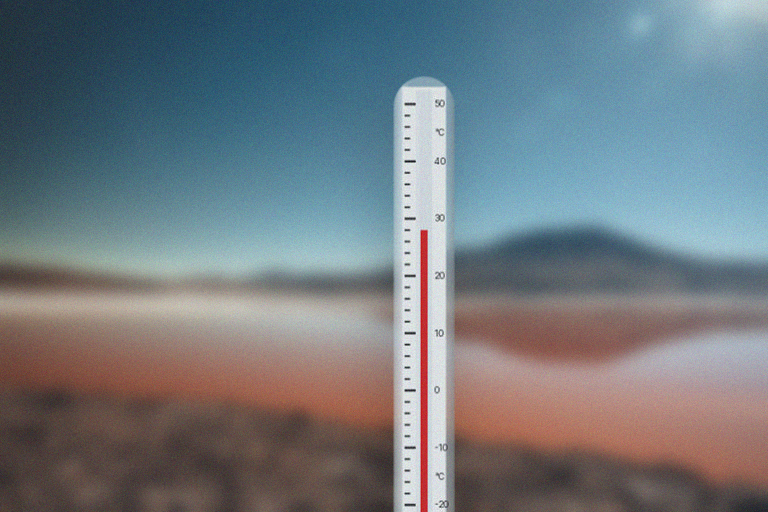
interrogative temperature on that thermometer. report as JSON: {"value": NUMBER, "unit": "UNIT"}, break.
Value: {"value": 28, "unit": "°C"}
